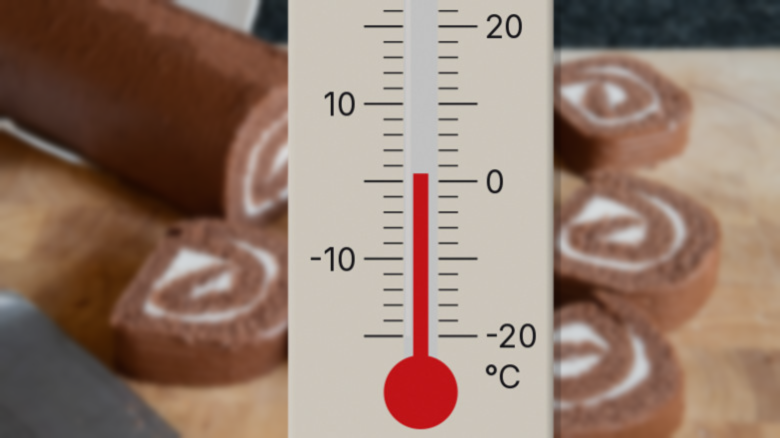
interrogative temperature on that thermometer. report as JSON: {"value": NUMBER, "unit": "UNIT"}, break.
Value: {"value": 1, "unit": "°C"}
